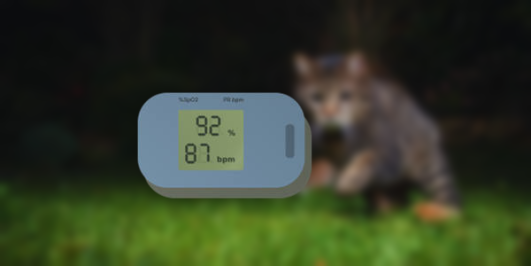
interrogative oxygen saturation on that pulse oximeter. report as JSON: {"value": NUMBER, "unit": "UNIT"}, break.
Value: {"value": 92, "unit": "%"}
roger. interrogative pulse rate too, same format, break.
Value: {"value": 87, "unit": "bpm"}
